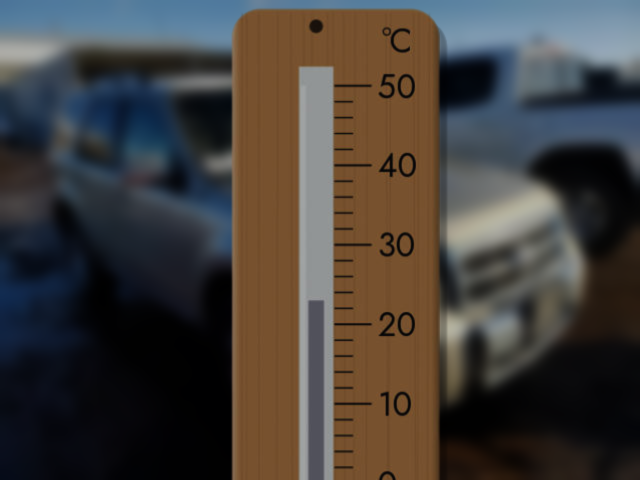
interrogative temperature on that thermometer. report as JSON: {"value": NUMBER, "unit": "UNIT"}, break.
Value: {"value": 23, "unit": "°C"}
